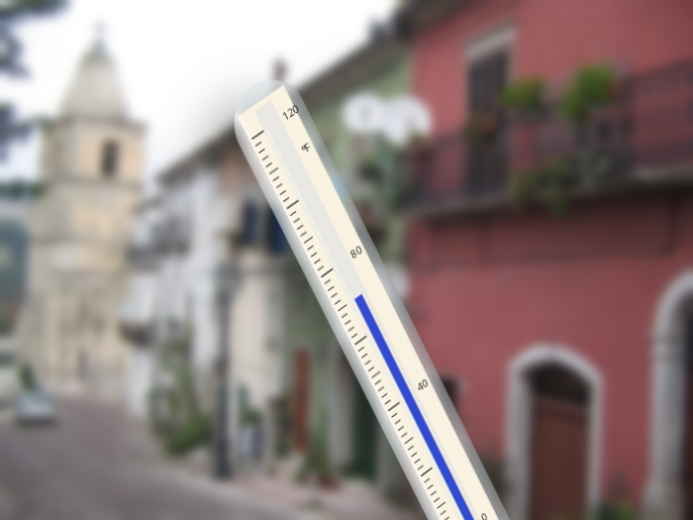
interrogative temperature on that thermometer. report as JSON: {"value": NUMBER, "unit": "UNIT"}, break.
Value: {"value": 70, "unit": "°F"}
